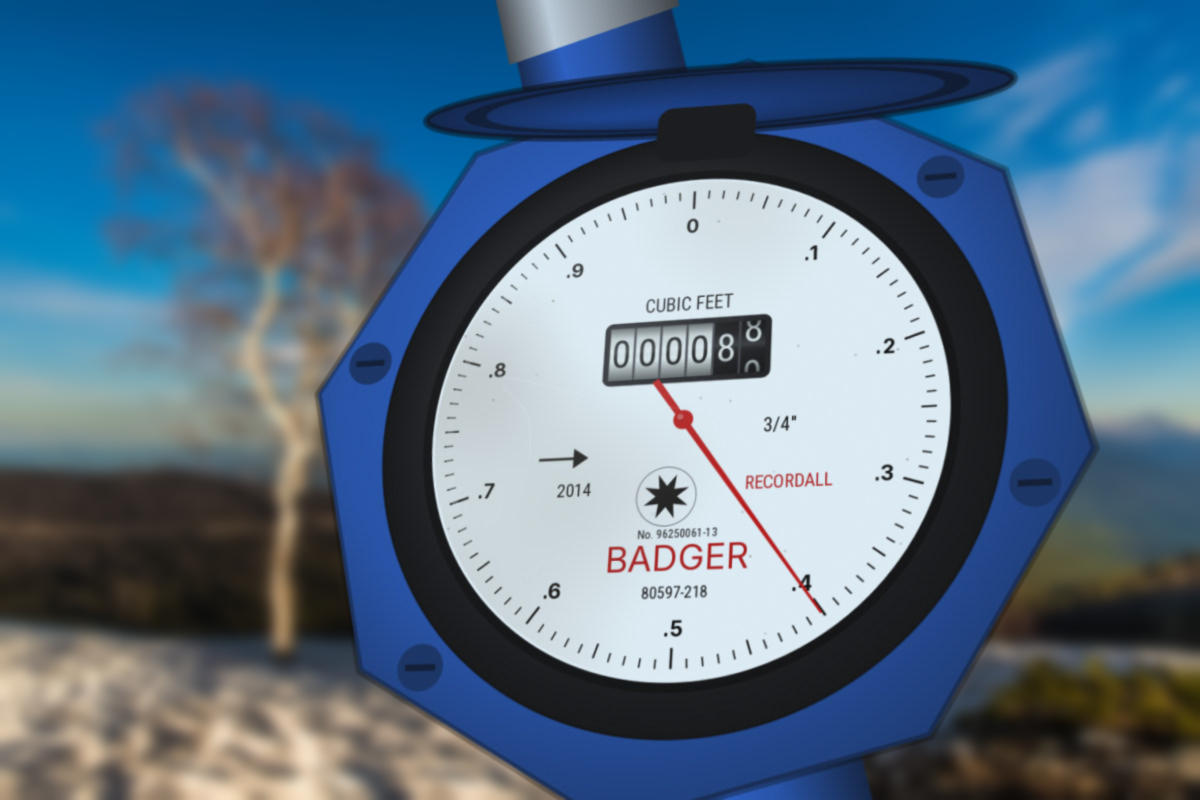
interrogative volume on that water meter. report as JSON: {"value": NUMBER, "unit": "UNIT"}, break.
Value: {"value": 88.40, "unit": "ft³"}
